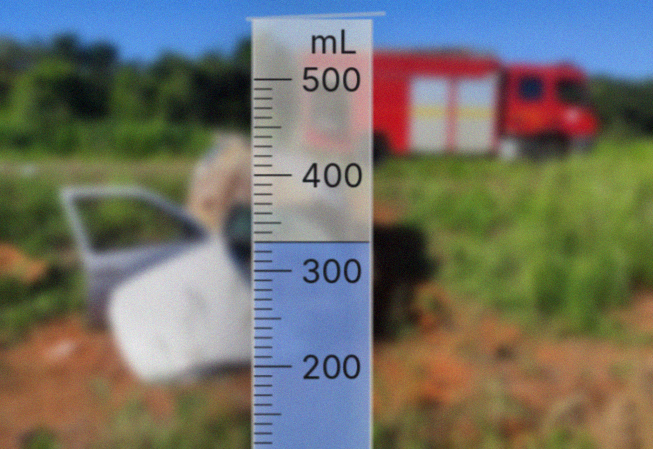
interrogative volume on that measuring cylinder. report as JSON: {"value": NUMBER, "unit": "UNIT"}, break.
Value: {"value": 330, "unit": "mL"}
